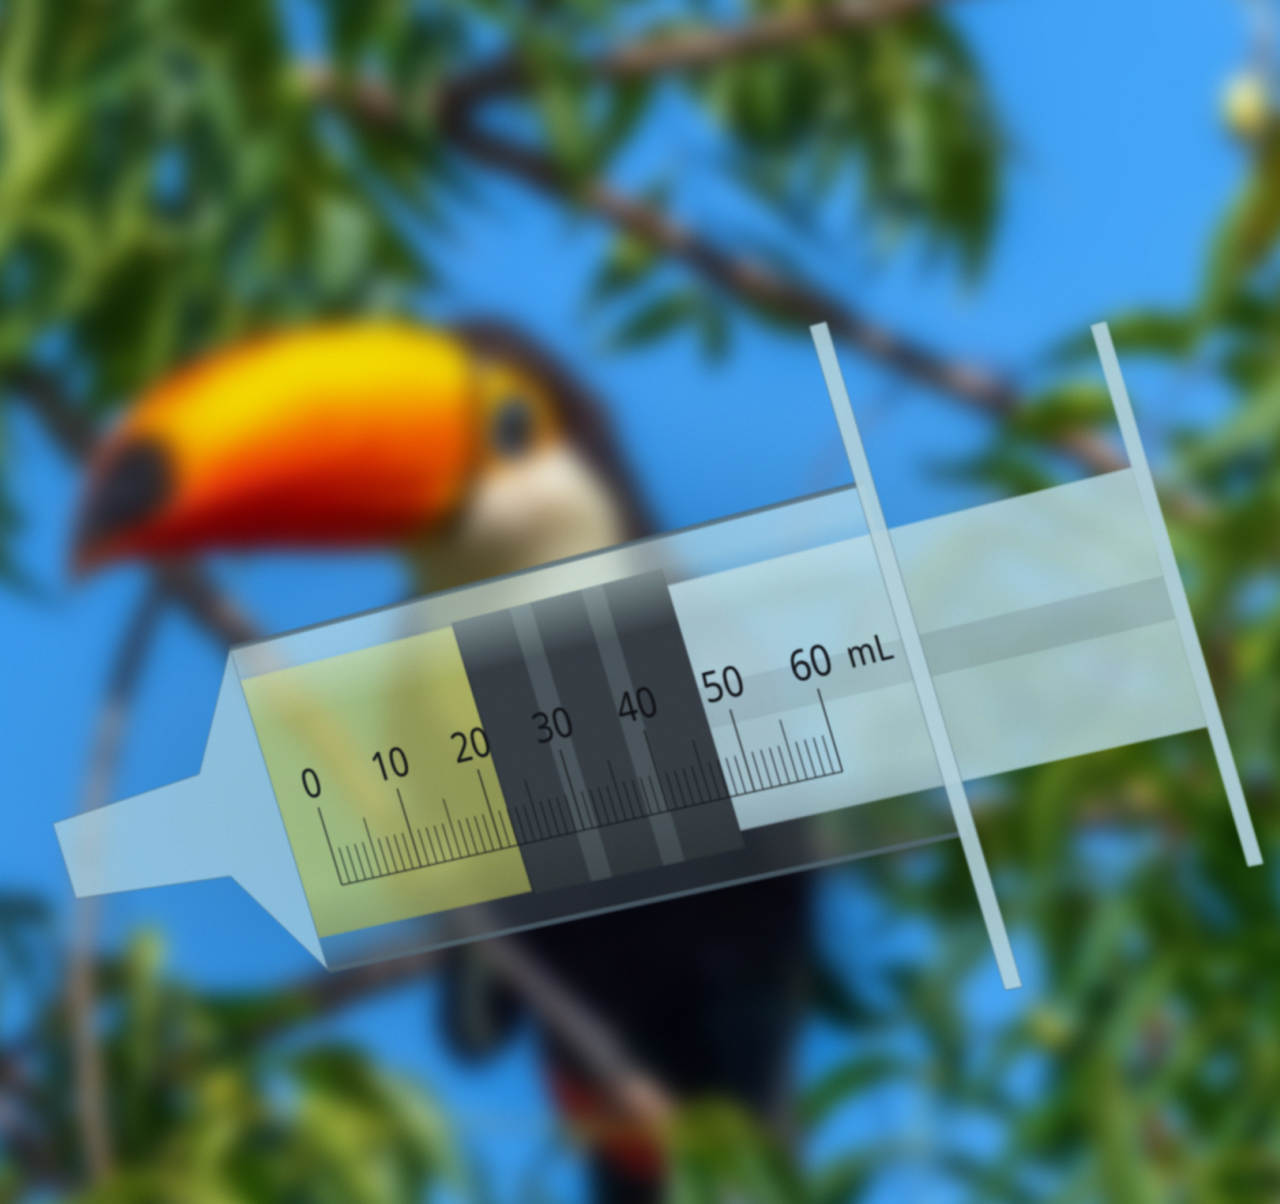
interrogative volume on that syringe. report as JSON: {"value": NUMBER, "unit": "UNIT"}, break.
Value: {"value": 22, "unit": "mL"}
